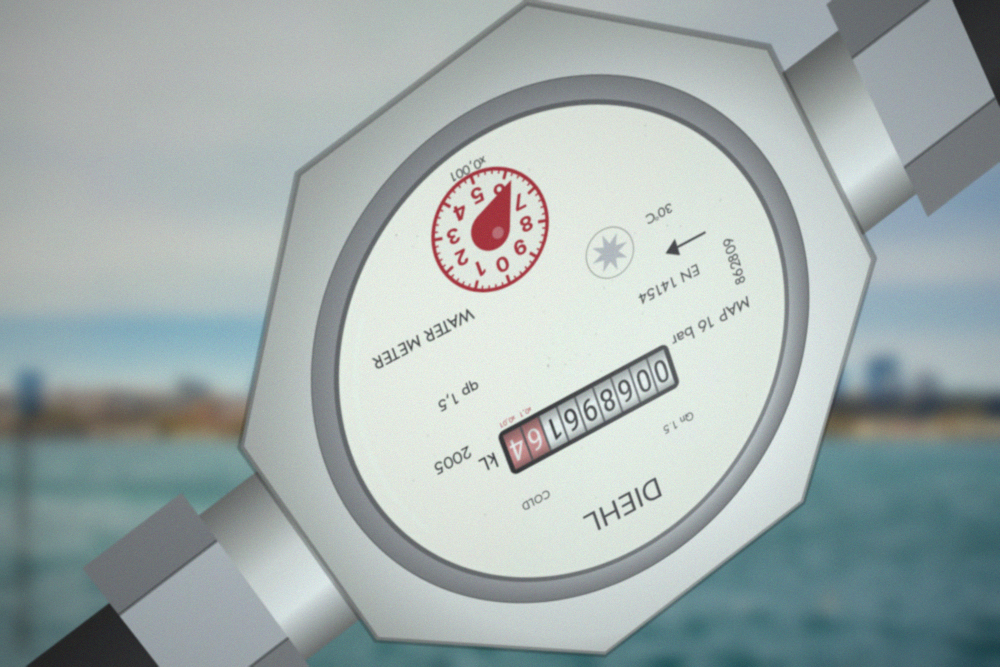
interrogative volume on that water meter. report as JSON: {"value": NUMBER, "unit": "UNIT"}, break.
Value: {"value": 68961.646, "unit": "kL"}
